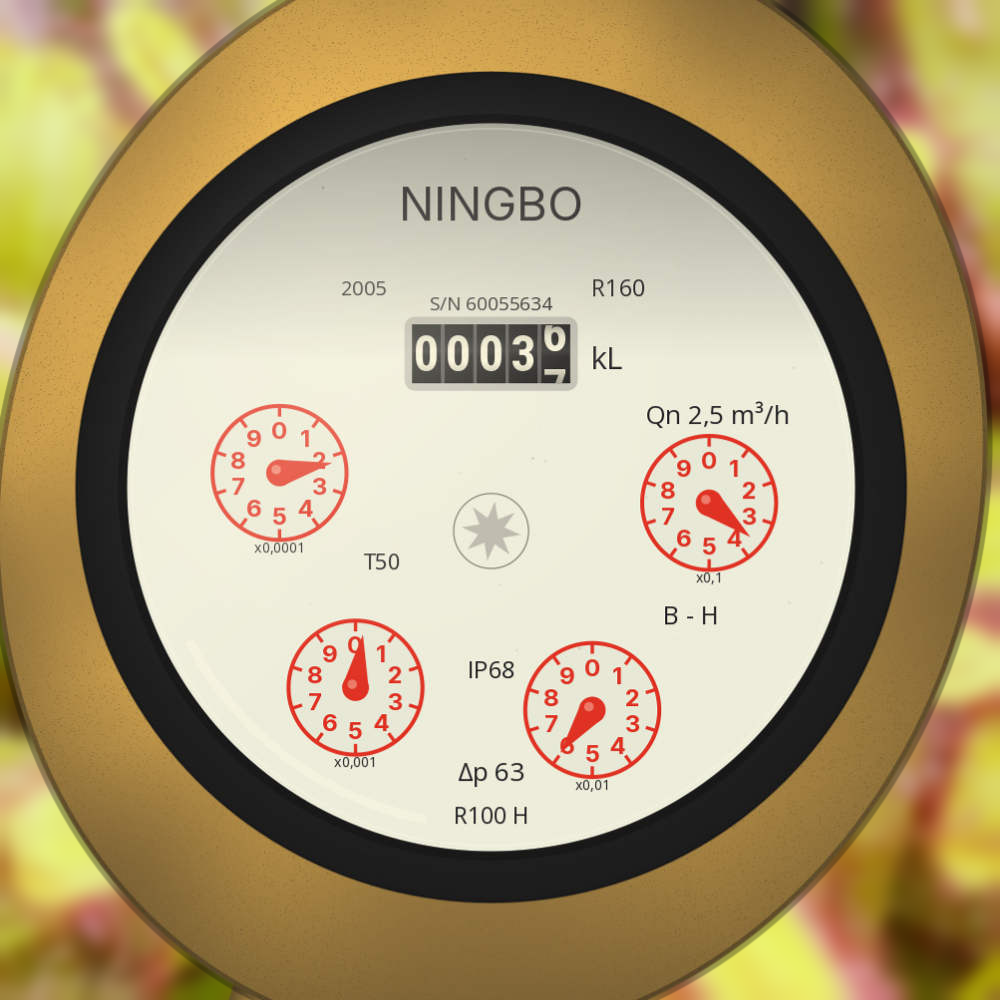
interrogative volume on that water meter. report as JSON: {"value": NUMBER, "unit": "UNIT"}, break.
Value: {"value": 36.3602, "unit": "kL"}
